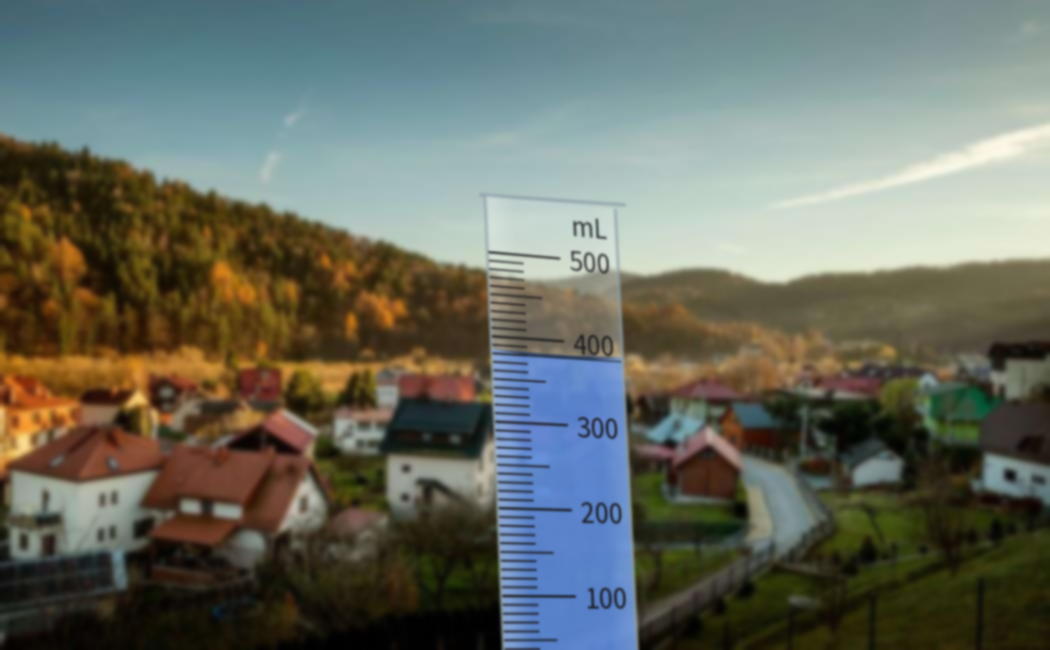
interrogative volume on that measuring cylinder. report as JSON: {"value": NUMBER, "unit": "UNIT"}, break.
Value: {"value": 380, "unit": "mL"}
